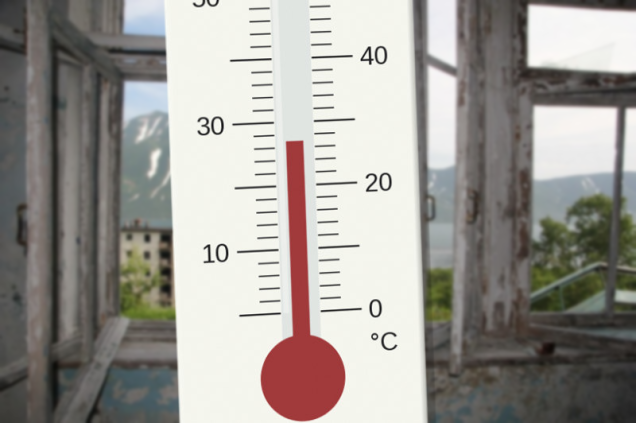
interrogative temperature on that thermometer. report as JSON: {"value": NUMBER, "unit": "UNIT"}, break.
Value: {"value": 27, "unit": "°C"}
